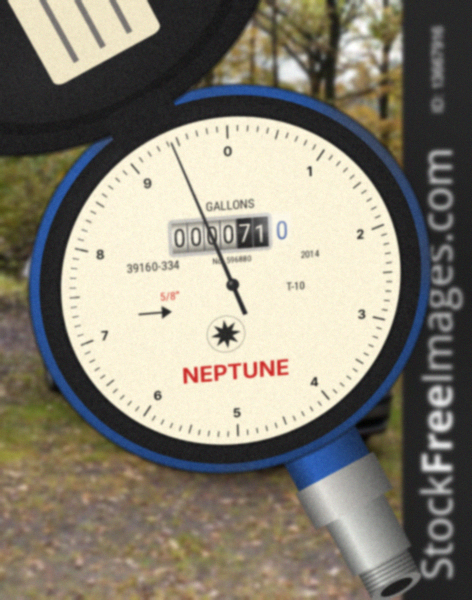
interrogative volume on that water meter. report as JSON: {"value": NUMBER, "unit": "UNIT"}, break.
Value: {"value": 709.4, "unit": "gal"}
